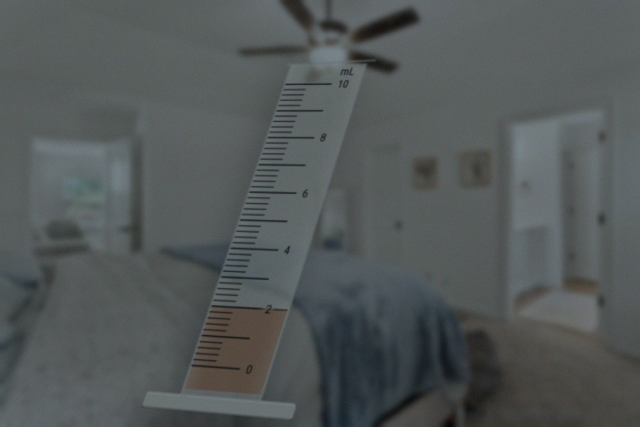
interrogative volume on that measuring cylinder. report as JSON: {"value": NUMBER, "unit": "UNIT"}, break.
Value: {"value": 2, "unit": "mL"}
